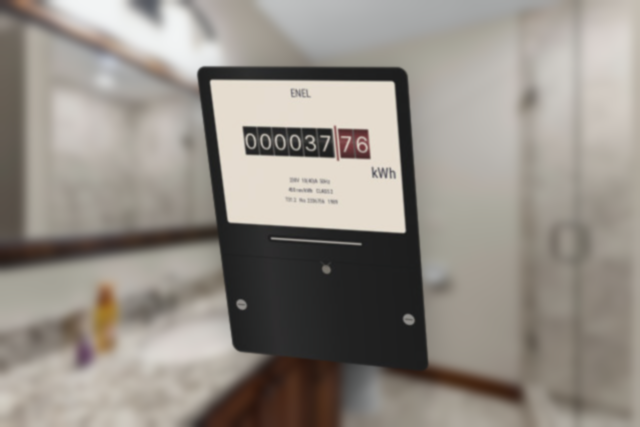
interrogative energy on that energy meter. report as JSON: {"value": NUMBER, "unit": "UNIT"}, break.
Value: {"value": 37.76, "unit": "kWh"}
